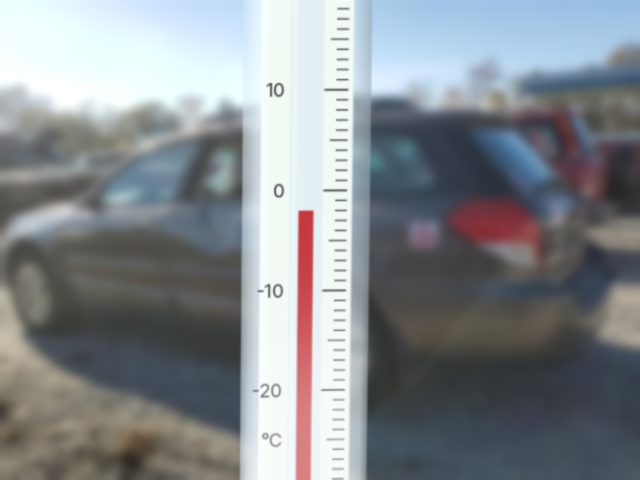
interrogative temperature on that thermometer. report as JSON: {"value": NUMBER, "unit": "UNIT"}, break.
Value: {"value": -2, "unit": "°C"}
